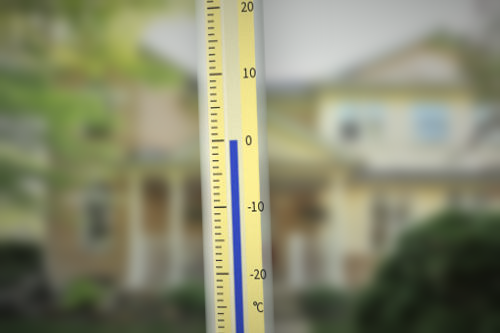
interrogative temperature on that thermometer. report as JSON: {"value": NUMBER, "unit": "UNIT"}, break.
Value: {"value": 0, "unit": "°C"}
